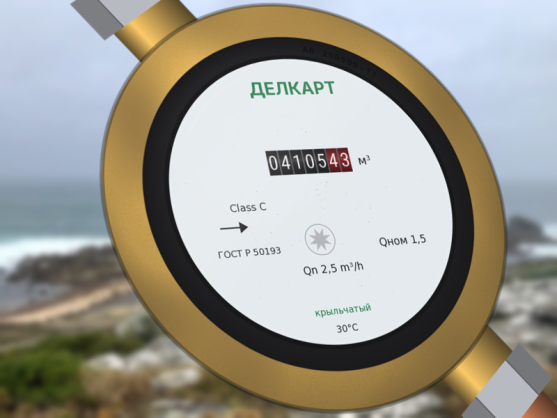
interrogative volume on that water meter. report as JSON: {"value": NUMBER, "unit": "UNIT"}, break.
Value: {"value": 4105.43, "unit": "m³"}
